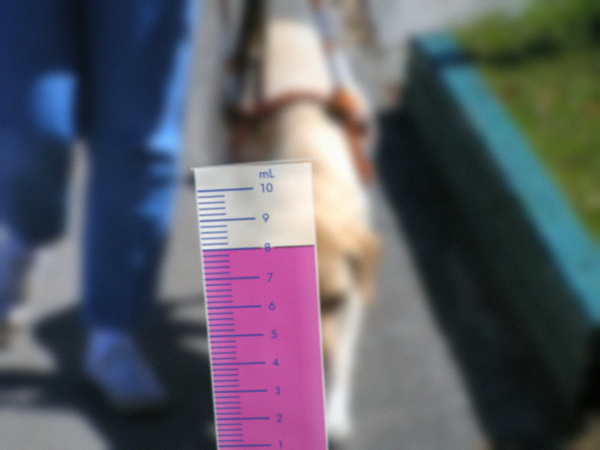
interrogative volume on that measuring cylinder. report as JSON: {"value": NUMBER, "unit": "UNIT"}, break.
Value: {"value": 8, "unit": "mL"}
